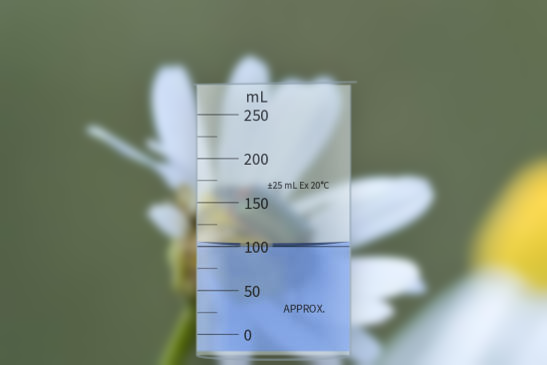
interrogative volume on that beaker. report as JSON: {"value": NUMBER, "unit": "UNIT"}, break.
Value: {"value": 100, "unit": "mL"}
